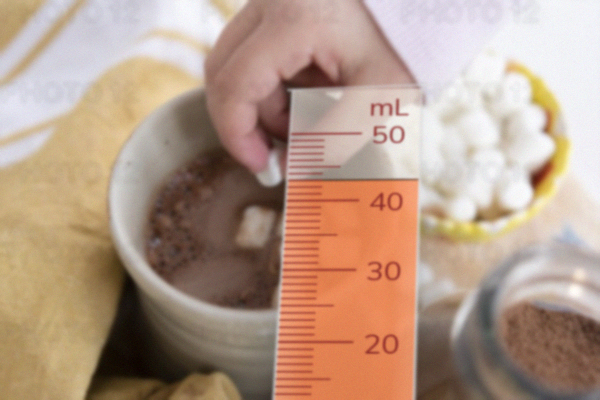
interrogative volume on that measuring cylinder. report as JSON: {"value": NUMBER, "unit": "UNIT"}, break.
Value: {"value": 43, "unit": "mL"}
